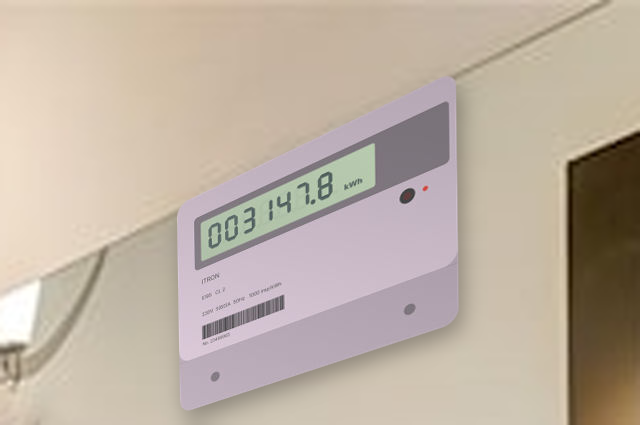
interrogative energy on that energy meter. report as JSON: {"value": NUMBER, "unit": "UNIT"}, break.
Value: {"value": 3147.8, "unit": "kWh"}
